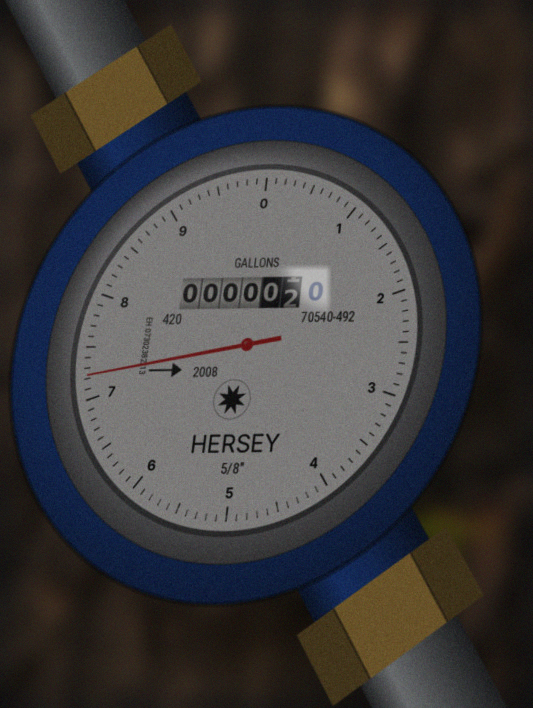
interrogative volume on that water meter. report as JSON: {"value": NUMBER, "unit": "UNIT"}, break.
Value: {"value": 17.2, "unit": "gal"}
